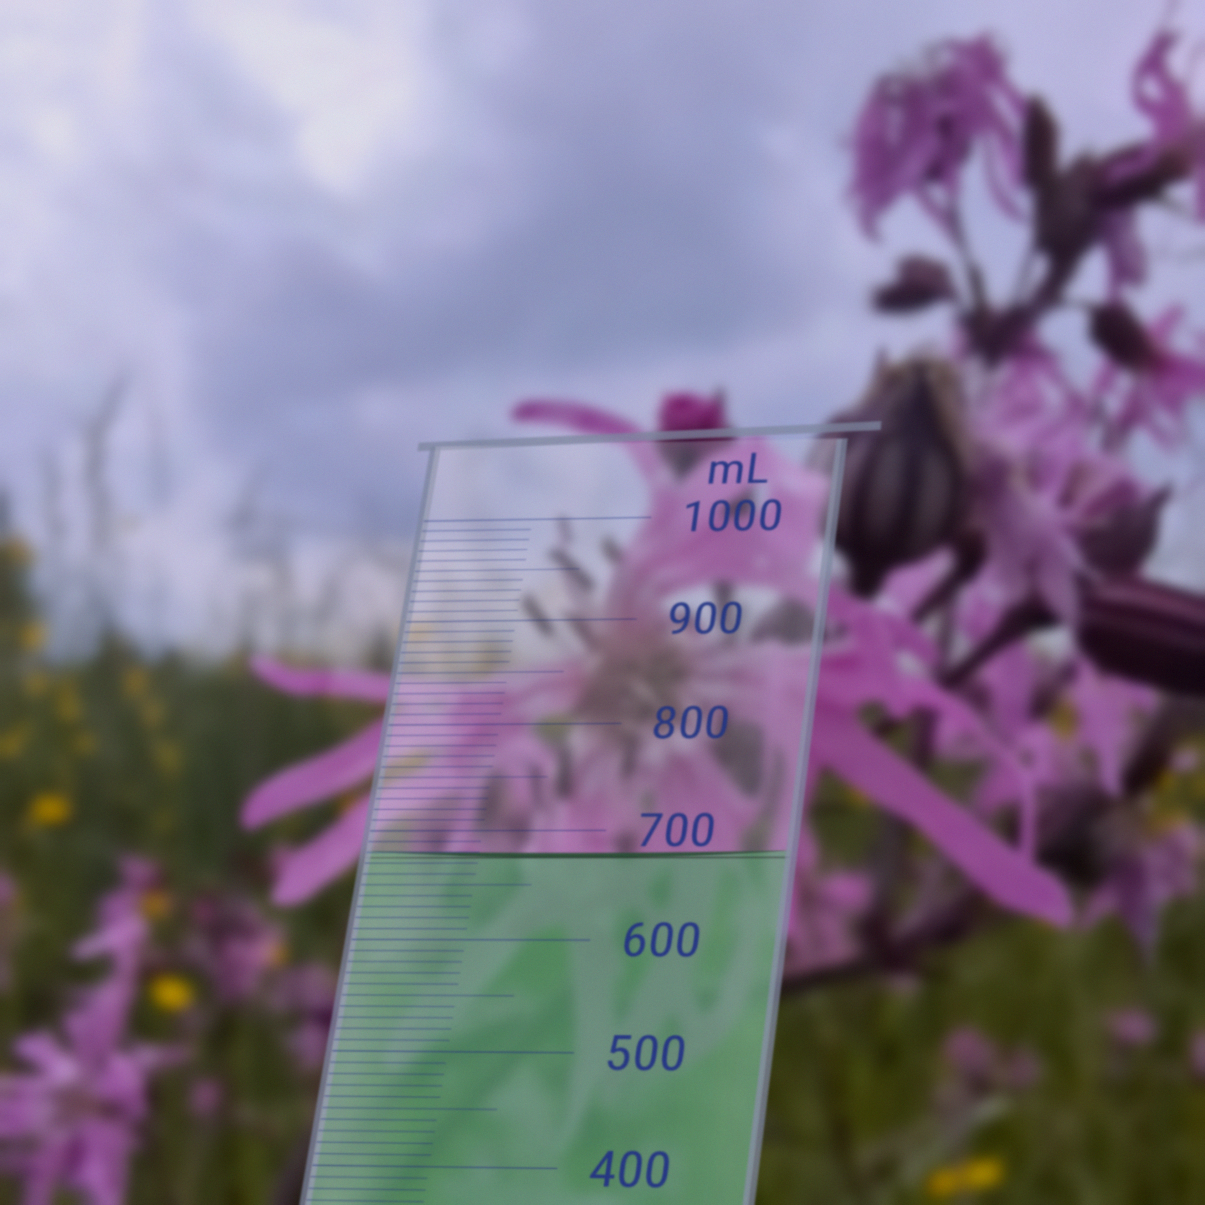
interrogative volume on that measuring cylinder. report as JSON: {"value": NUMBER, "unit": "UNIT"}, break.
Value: {"value": 675, "unit": "mL"}
